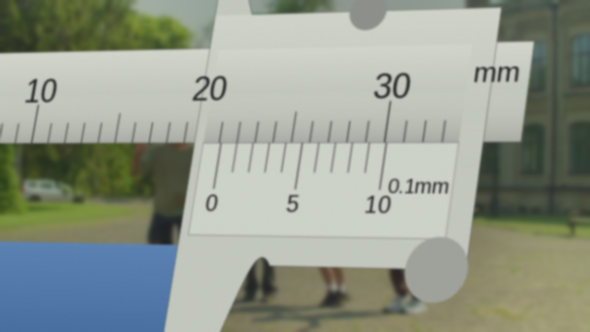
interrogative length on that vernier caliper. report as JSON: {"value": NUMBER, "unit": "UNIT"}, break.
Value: {"value": 21.1, "unit": "mm"}
